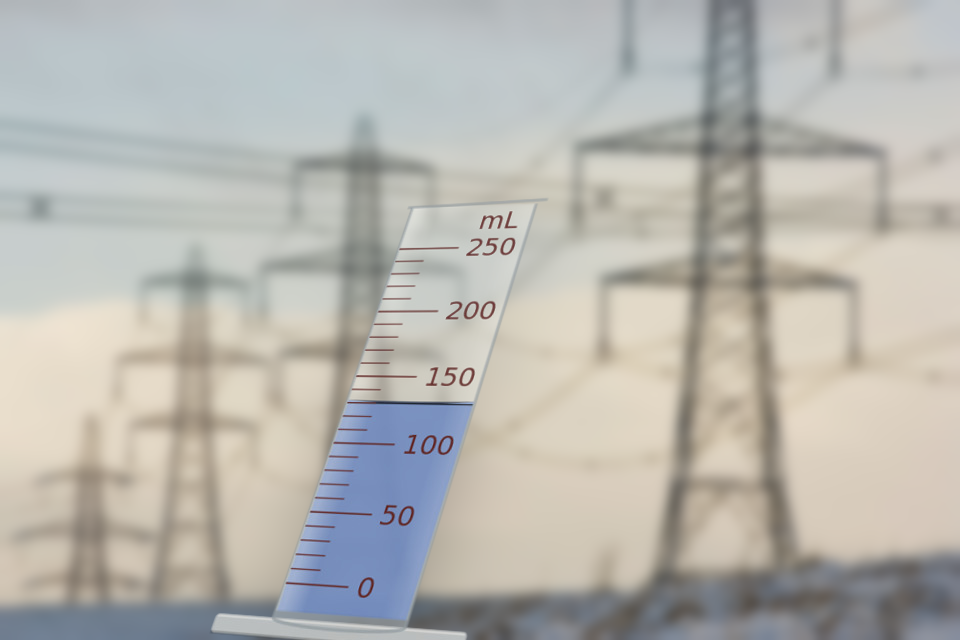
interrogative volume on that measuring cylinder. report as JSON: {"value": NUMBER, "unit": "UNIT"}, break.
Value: {"value": 130, "unit": "mL"}
